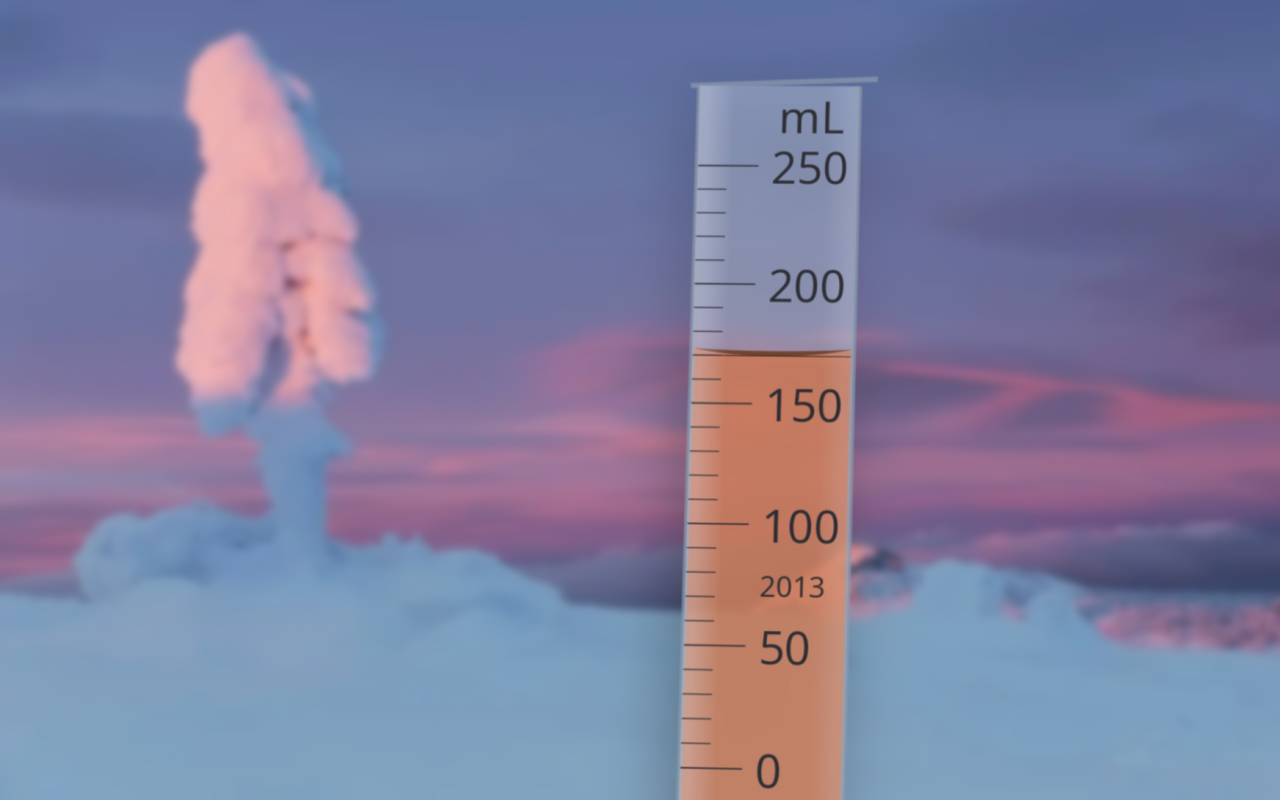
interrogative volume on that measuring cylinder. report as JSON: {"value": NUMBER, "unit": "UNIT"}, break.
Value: {"value": 170, "unit": "mL"}
